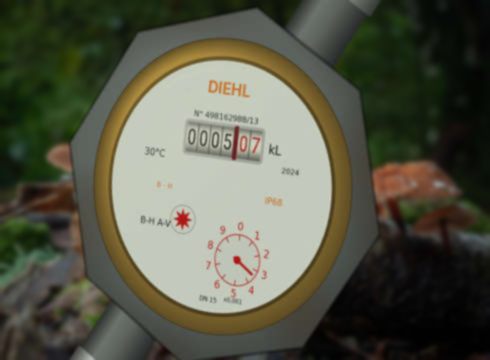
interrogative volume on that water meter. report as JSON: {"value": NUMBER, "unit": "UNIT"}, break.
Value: {"value": 5.073, "unit": "kL"}
